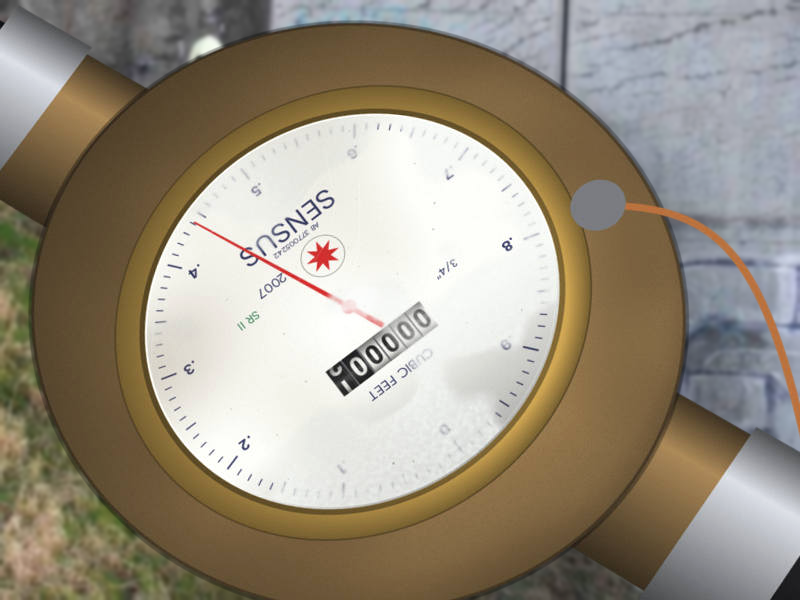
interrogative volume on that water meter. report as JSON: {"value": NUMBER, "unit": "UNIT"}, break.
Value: {"value": 1.44, "unit": "ft³"}
